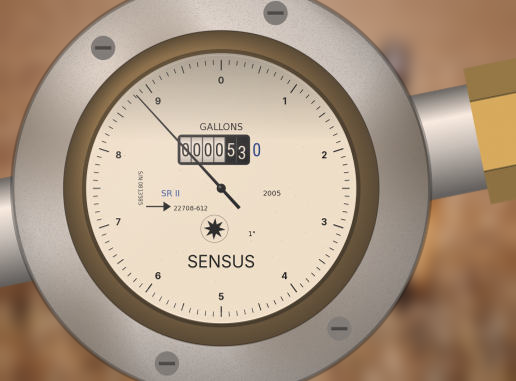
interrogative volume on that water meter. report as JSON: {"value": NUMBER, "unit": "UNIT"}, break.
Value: {"value": 528.8, "unit": "gal"}
